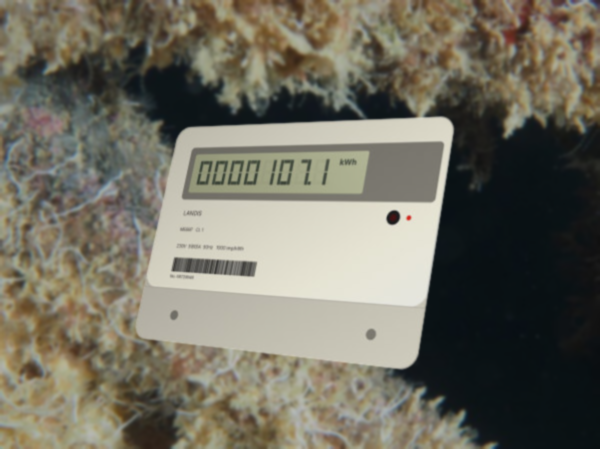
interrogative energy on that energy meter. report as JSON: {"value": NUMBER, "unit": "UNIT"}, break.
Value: {"value": 107.1, "unit": "kWh"}
